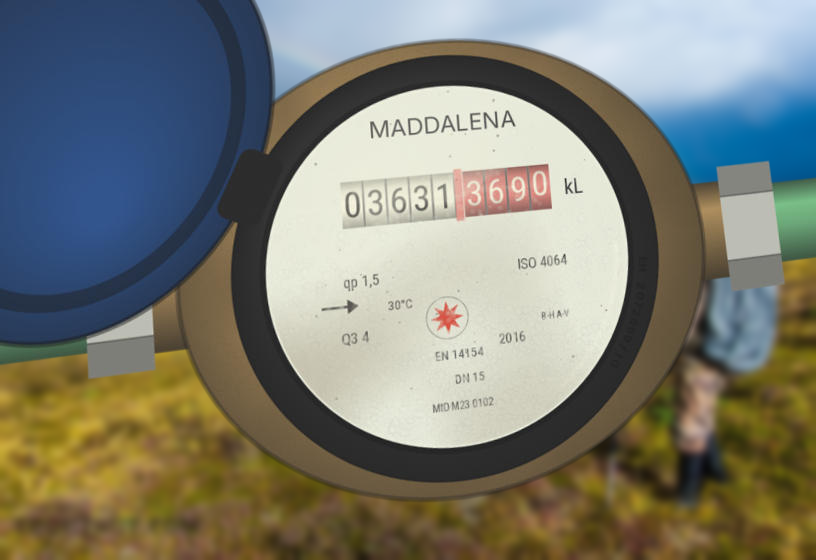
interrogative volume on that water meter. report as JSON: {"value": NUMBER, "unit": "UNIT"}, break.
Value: {"value": 3631.3690, "unit": "kL"}
